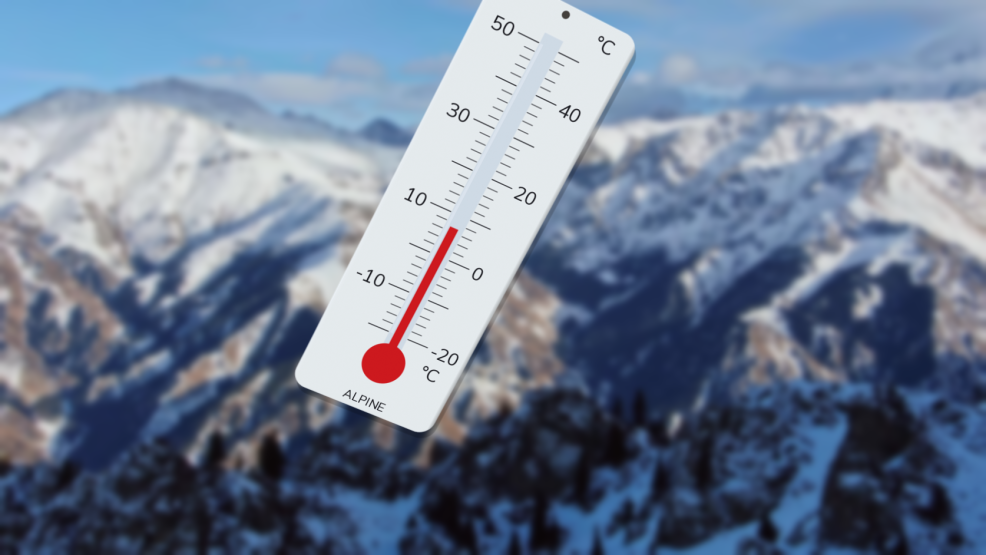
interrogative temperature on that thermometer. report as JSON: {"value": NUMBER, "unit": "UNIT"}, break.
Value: {"value": 7, "unit": "°C"}
